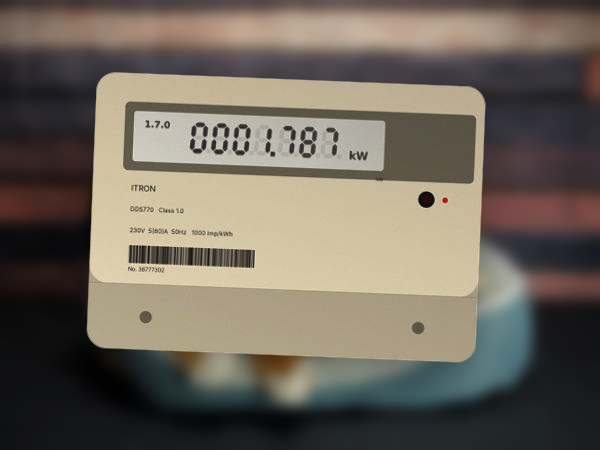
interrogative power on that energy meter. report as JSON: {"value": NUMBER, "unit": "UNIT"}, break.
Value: {"value": 1.787, "unit": "kW"}
